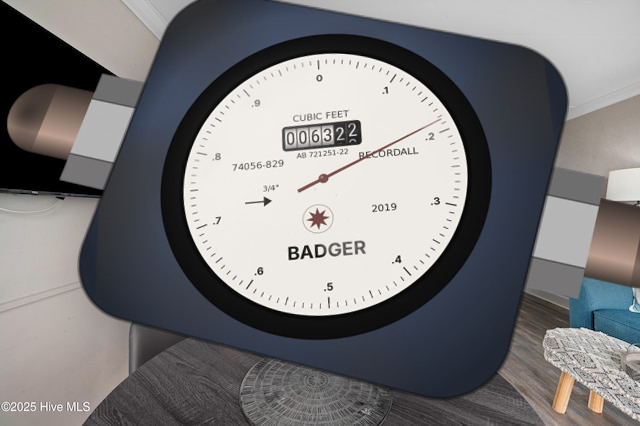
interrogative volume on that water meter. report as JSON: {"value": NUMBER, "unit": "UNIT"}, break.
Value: {"value": 6322.18, "unit": "ft³"}
